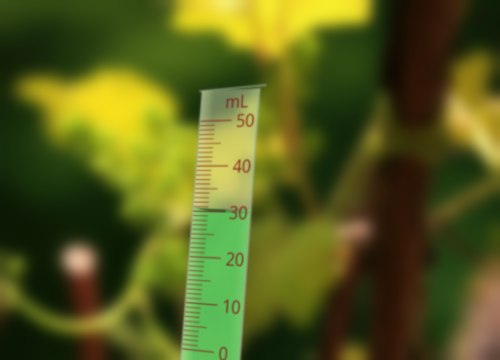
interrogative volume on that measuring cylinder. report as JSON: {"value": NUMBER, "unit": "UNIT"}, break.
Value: {"value": 30, "unit": "mL"}
